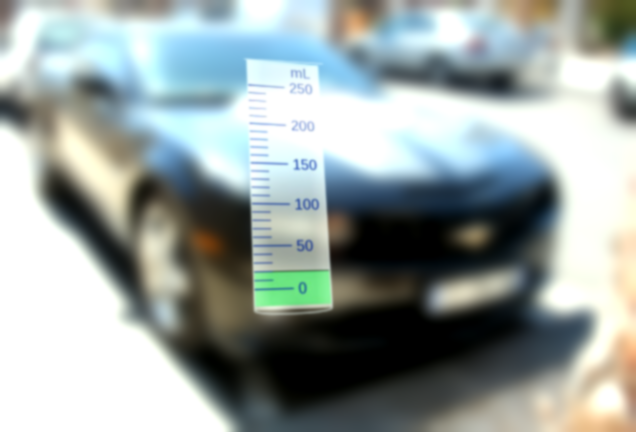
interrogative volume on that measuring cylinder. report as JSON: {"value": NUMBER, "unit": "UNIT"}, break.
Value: {"value": 20, "unit": "mL"}
